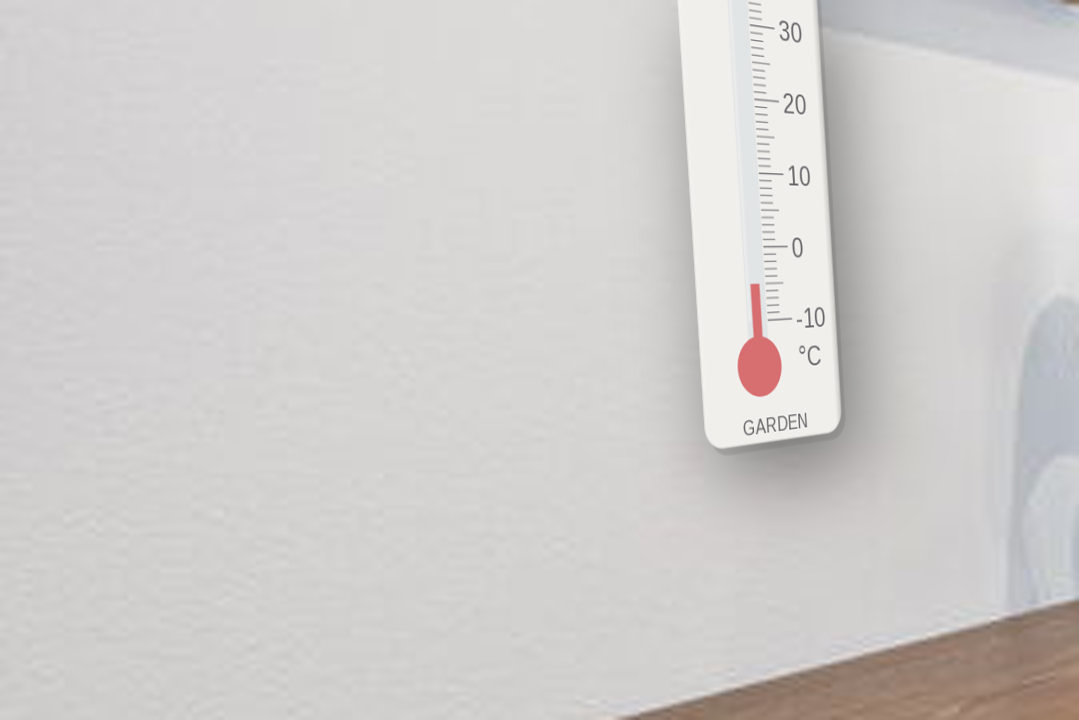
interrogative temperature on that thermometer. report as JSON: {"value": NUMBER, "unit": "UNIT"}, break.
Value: {"value": -5, "unit": "°C"}
